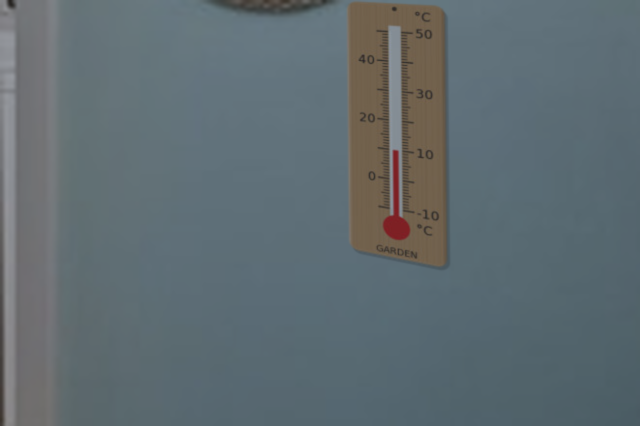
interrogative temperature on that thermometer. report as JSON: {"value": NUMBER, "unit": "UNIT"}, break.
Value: {"value": 10, "unit": "°C"}
